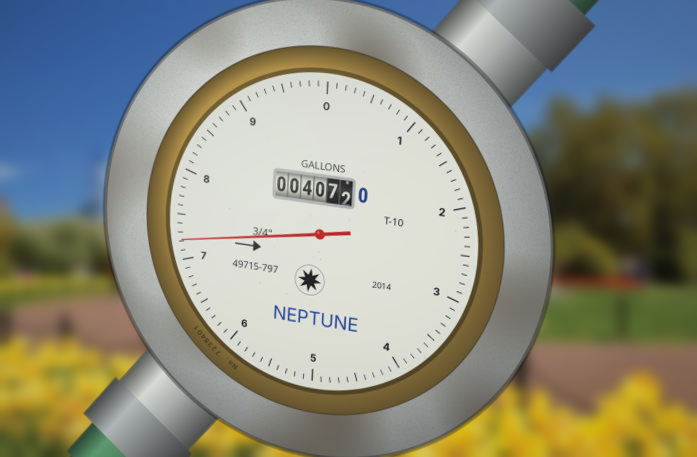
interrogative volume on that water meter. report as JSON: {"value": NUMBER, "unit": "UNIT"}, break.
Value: {"value": 40717.2, "unit": "gal"}
